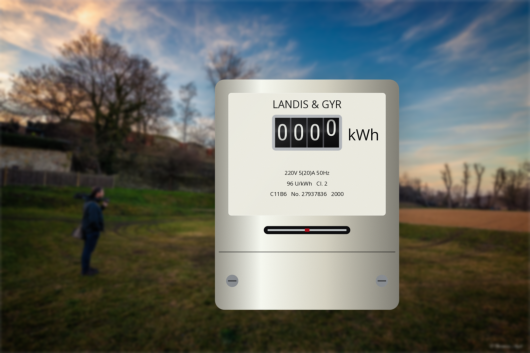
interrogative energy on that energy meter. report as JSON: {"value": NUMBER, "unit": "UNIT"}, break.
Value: {"value": 0, "unit": "kWh"}
